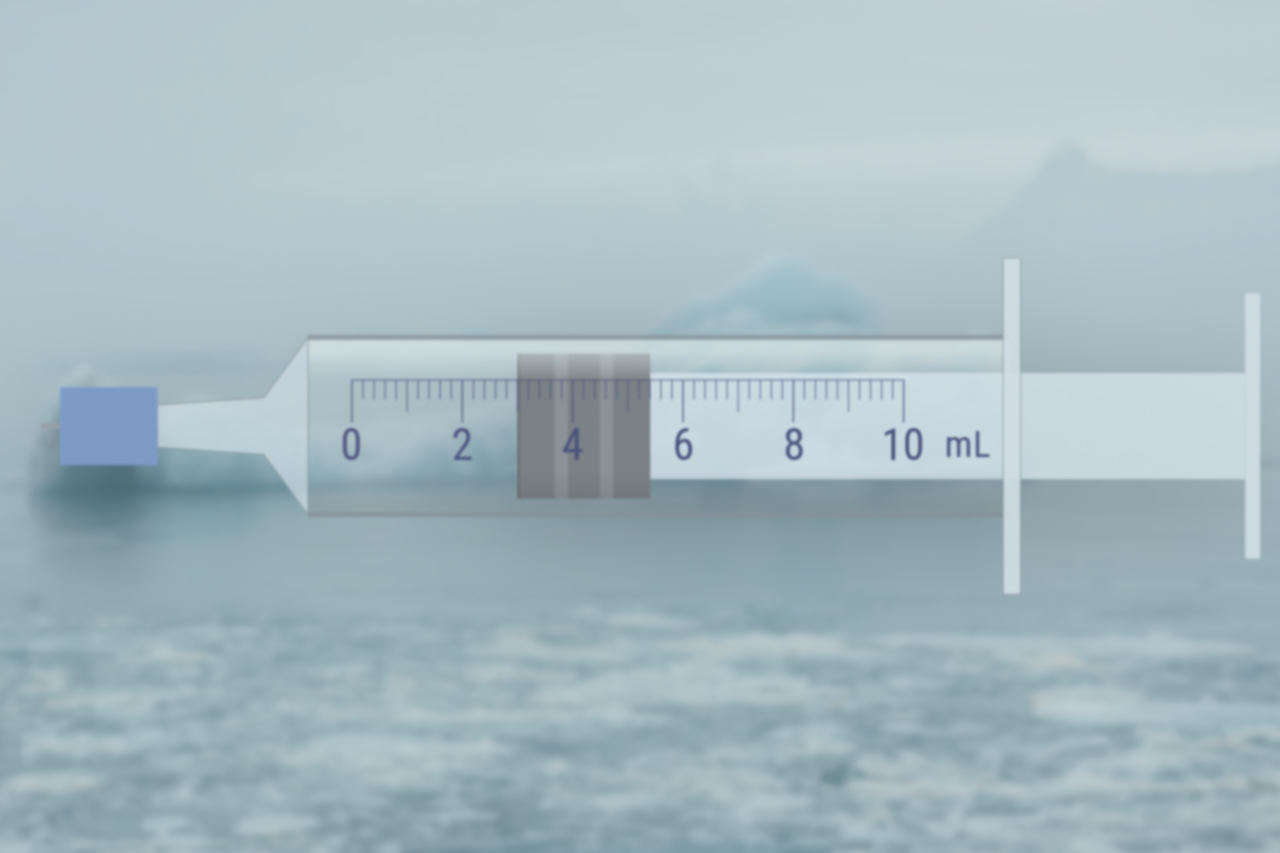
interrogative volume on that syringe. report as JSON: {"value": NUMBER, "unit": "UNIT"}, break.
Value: {"value": 3, "unit": "mL"}
